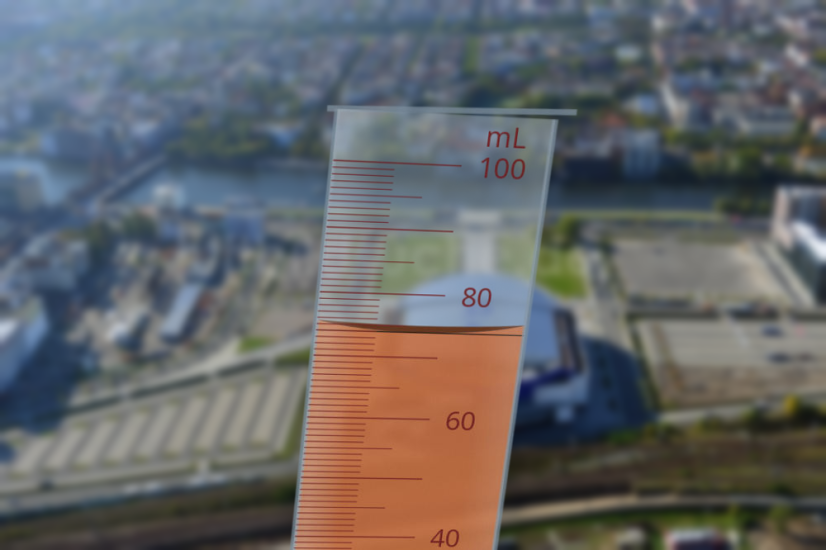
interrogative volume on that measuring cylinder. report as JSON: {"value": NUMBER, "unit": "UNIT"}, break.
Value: {"value": 74, "unit": "mL"}
